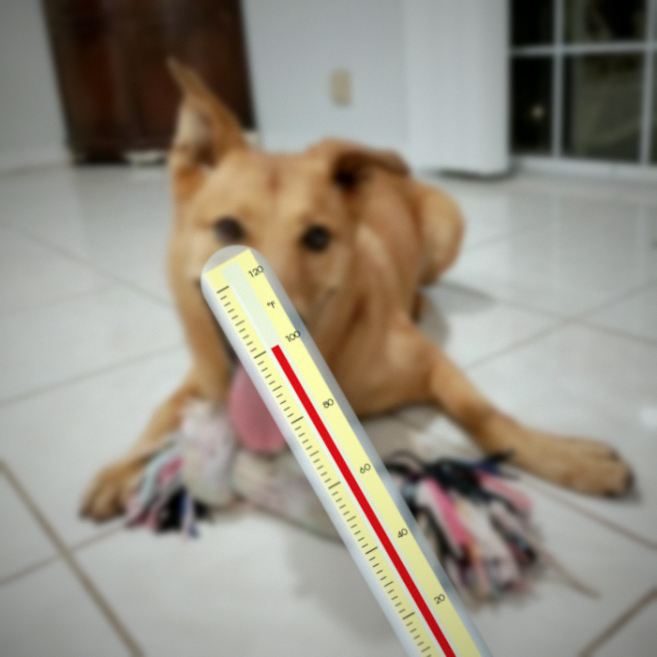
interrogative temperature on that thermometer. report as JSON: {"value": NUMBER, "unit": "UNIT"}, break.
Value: {"value": 100, "unit": "°F"}
